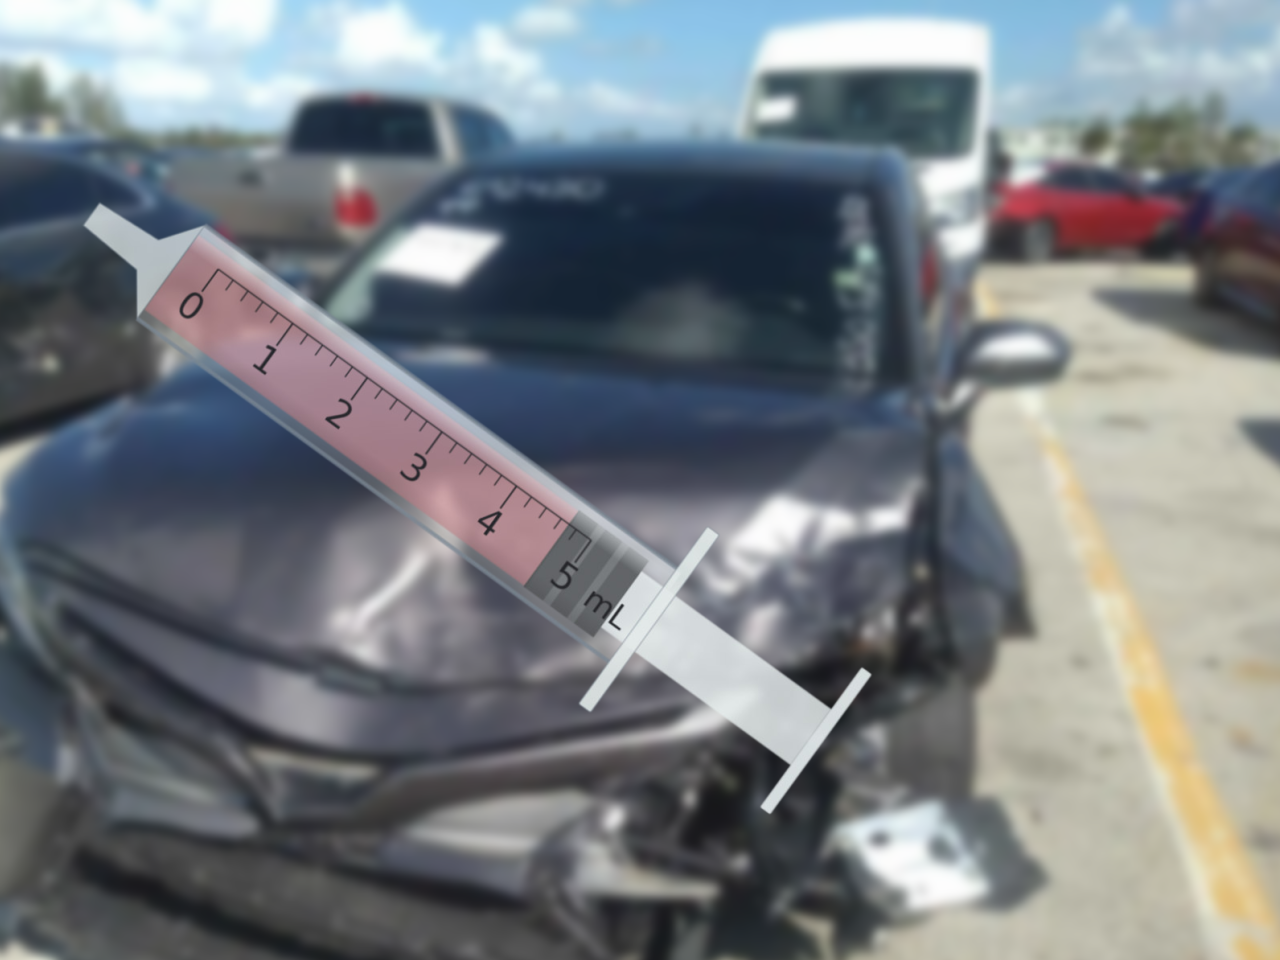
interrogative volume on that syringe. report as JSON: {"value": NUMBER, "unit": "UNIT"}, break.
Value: {"value": 4.7, "unit": "mL"}
